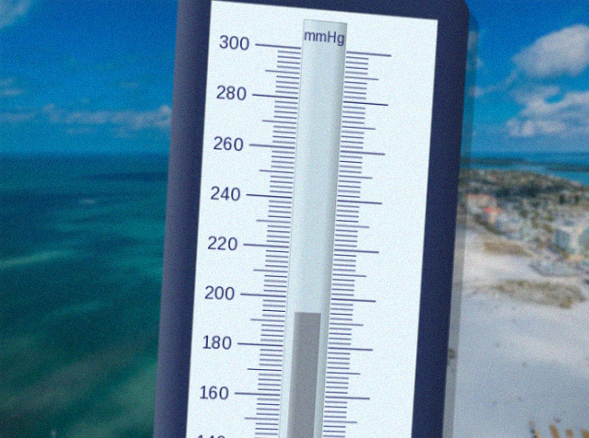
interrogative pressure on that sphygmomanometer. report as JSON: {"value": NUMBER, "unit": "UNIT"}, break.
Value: {"value": 194, "unit": "mmHg"}
